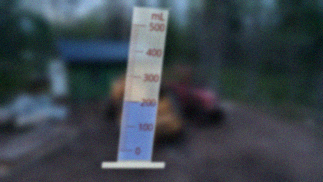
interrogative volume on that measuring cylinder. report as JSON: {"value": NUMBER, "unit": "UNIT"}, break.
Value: {"value": 200, "unit": "mL"}
